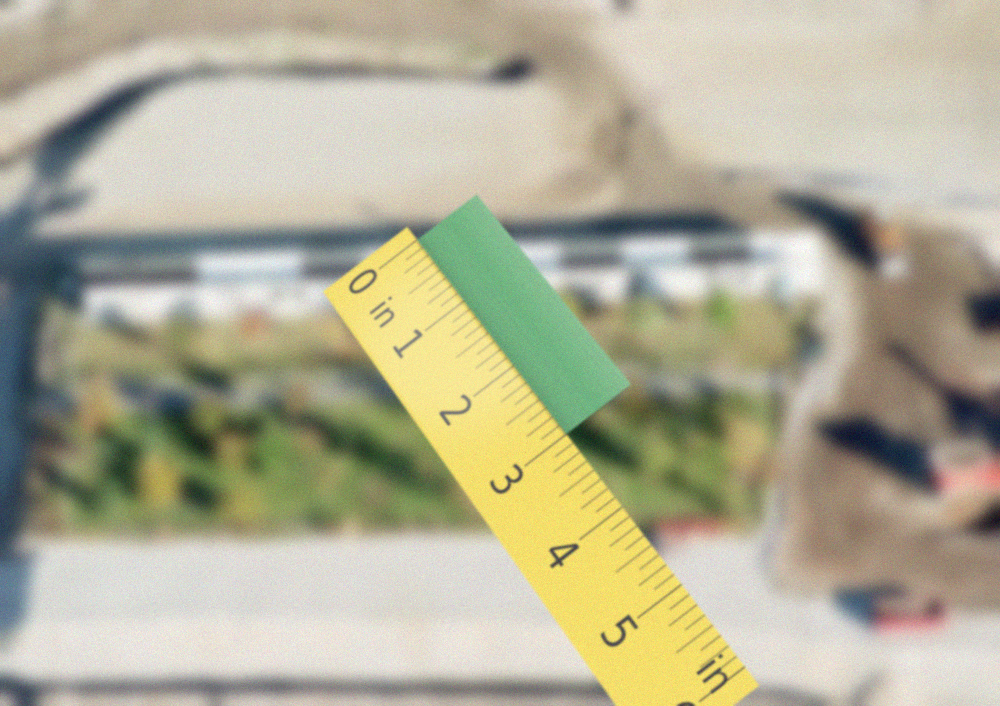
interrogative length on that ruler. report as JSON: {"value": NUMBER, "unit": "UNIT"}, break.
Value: {"value": 3, "unit": "in"}
